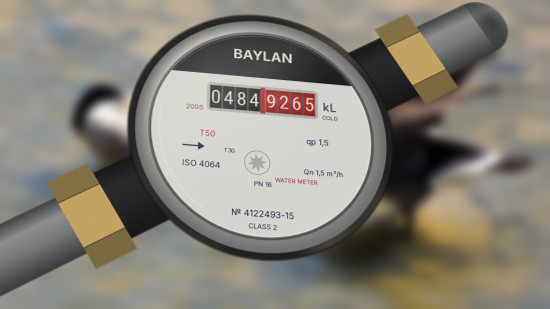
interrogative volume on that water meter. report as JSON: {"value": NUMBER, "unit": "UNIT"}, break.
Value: {"value": 484.9265, "unit": "kL"}
